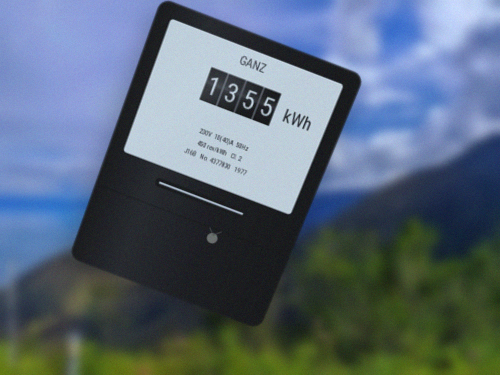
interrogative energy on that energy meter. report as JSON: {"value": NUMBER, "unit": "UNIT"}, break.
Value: {"value": 1355, "unit": "kWh"}
